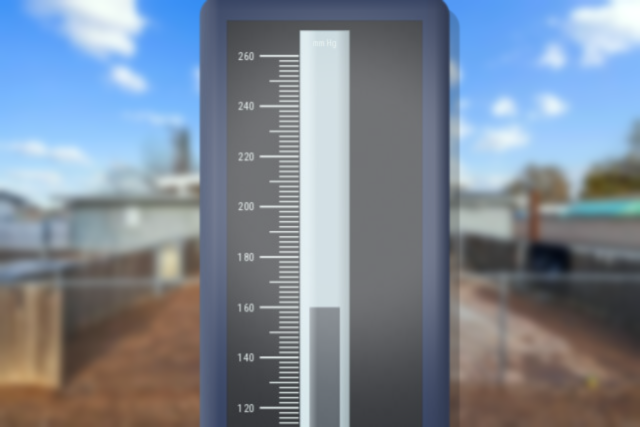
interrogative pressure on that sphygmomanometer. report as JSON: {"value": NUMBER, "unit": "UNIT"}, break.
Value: {"value": 160, "unit": "mmHg"}
